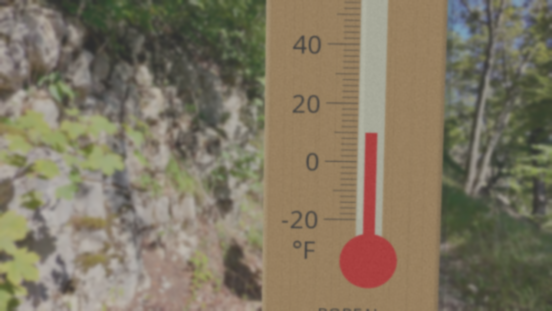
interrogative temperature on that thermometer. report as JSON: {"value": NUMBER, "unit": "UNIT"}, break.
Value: {"value": 10, "unit": "°F"}
